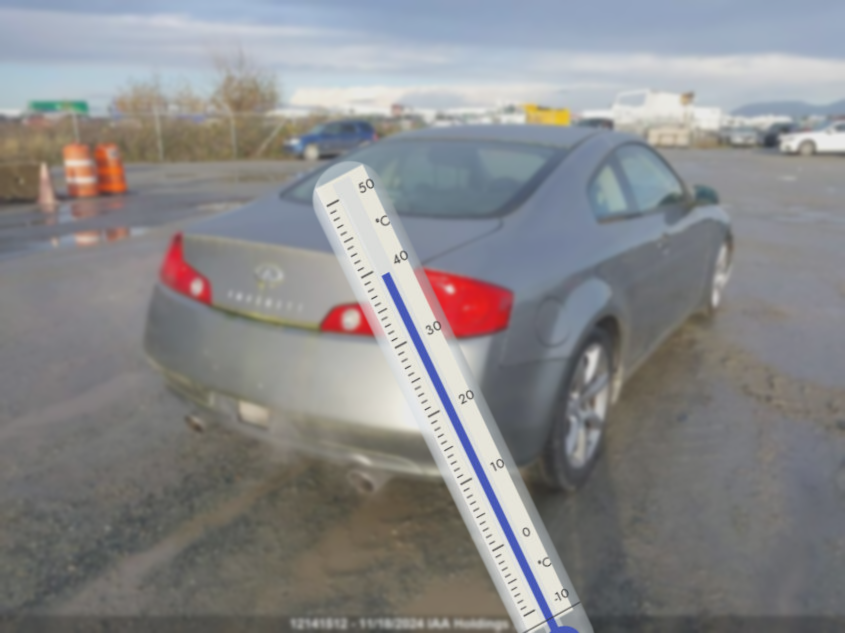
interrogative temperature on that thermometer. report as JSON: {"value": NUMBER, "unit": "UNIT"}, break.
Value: {"value": 39, "unit": "°C"}
